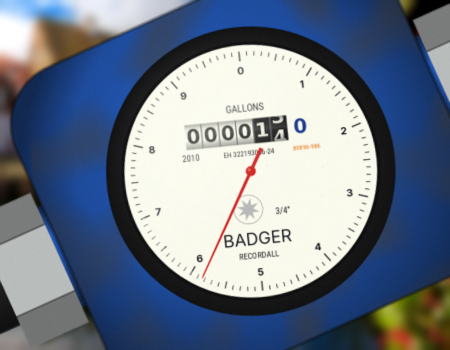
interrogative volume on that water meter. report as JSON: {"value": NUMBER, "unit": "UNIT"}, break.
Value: {"value": 135.8, "unit": "gal"}
